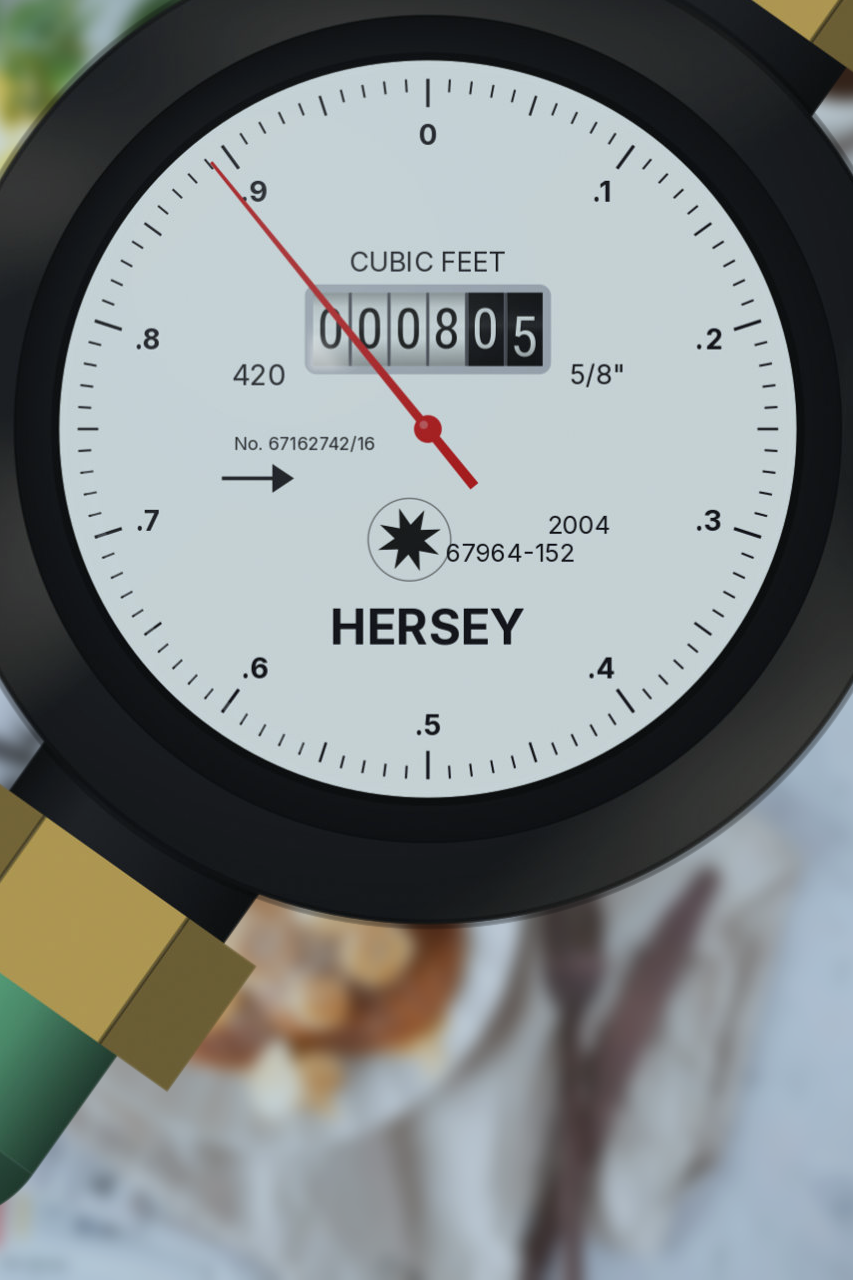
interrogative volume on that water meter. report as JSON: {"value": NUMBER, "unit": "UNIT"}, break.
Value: {"value": 804.89, "unit": "ft³"}
